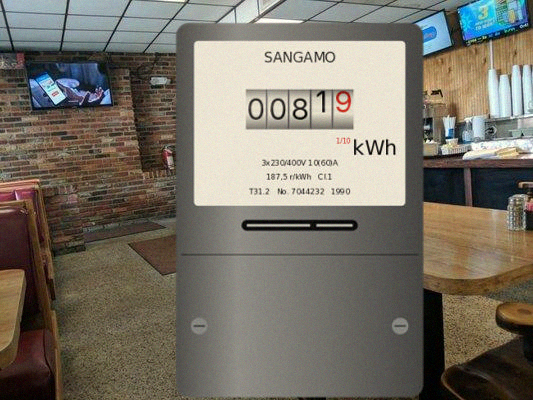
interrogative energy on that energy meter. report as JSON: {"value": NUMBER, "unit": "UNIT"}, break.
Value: {"value": 81.9, "unit": "kWh"}
